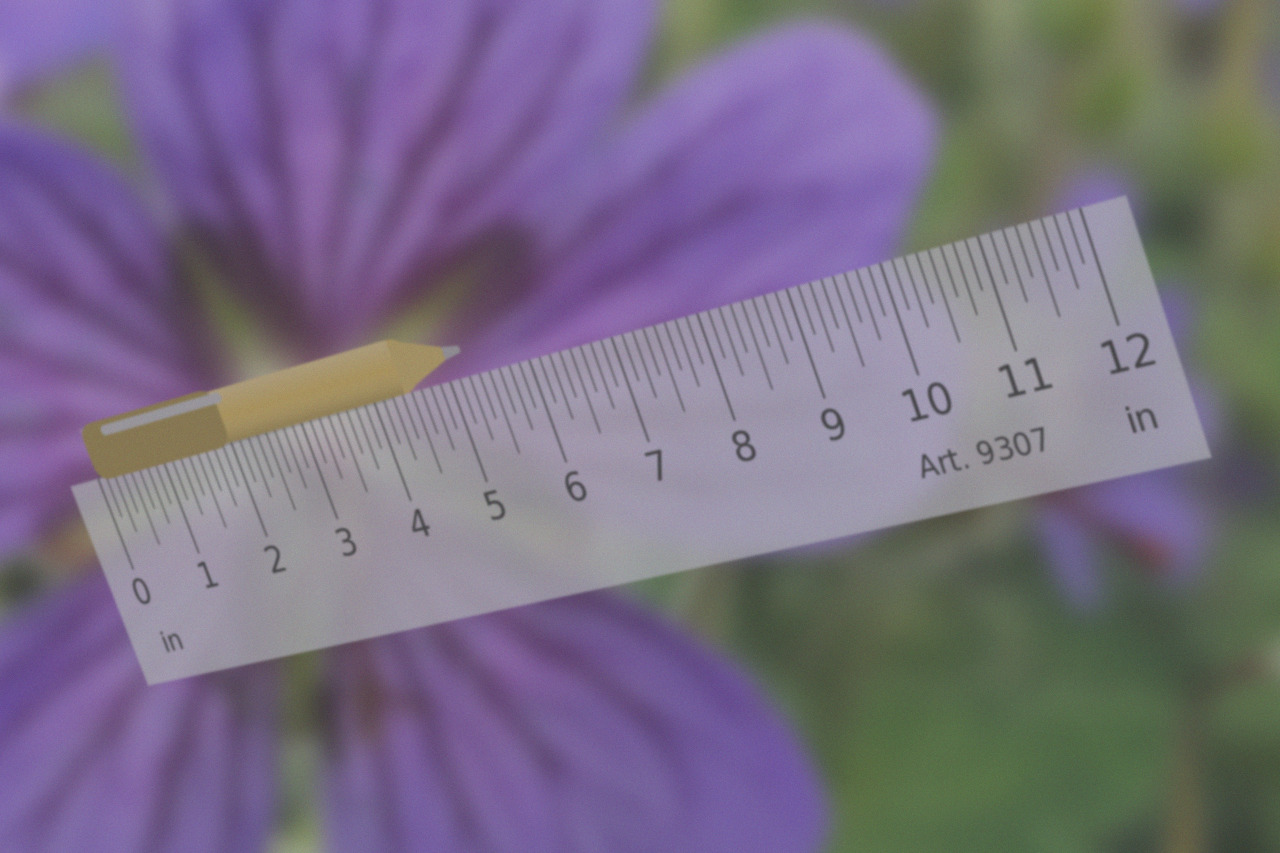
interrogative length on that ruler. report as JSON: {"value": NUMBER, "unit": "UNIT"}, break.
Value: {"value": 5.25, "unit": "in"}
